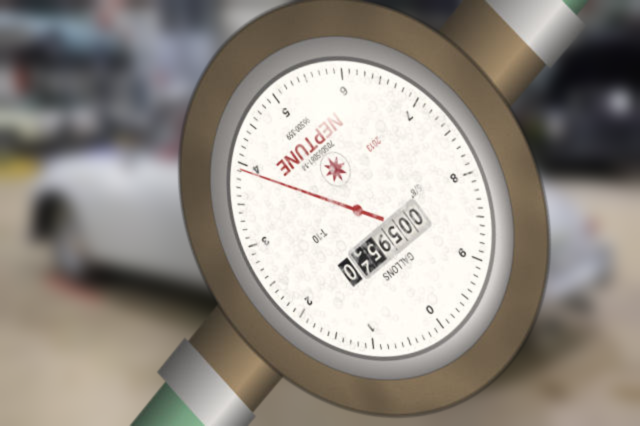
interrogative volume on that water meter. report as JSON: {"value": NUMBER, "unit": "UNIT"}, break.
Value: {"value": 59523.9, "unit": "gal"}
